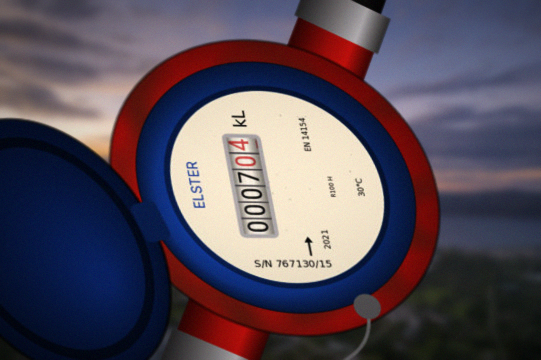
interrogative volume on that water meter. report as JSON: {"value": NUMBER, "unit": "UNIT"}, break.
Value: {"value": 7.04, "unit": "kL"}
